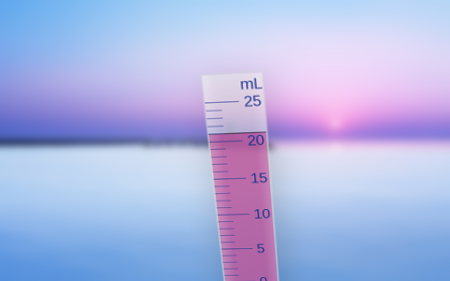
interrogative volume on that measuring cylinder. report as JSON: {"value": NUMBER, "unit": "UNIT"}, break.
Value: {"value": 21, "unit": "mL"}
